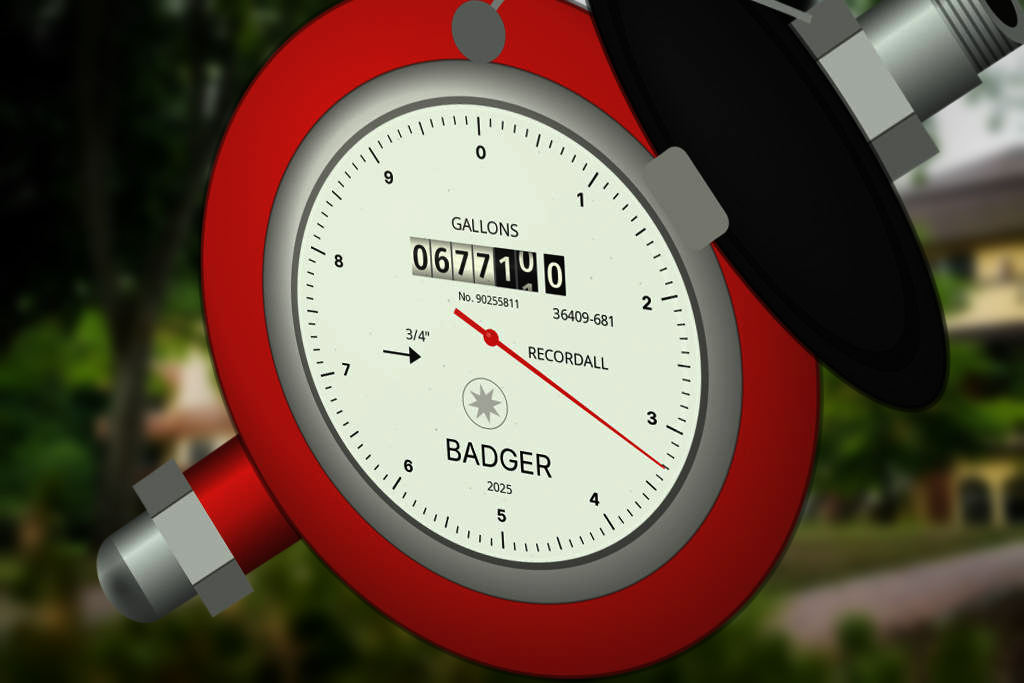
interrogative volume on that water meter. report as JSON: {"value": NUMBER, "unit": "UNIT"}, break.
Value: {"value": 677103.3, "unit": "gal"}
